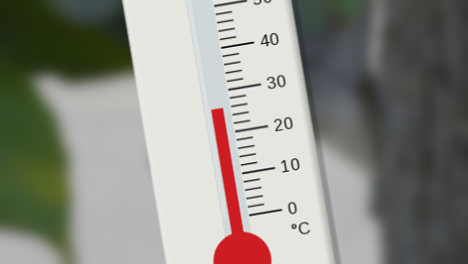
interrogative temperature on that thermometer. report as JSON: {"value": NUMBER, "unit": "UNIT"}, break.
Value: {"value": 26, "unit": "°C"}
